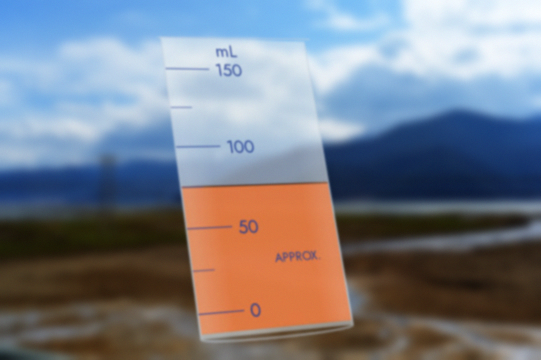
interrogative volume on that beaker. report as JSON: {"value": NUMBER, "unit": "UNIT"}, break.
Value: {"value": 75, "unit": "mL"}
